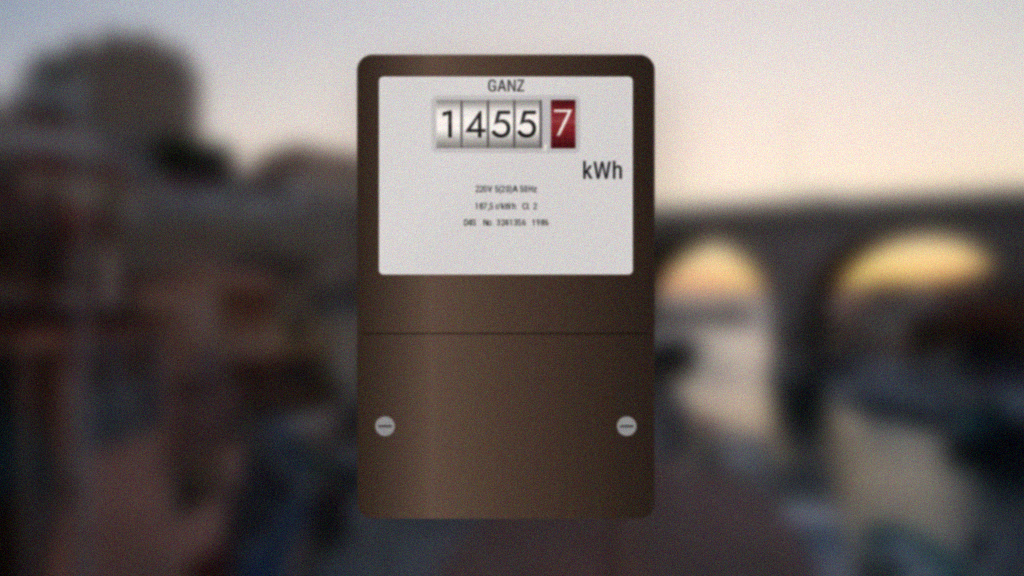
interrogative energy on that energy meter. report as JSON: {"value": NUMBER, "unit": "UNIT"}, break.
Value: {"value": 1455.7, "unit": "kWh"}
